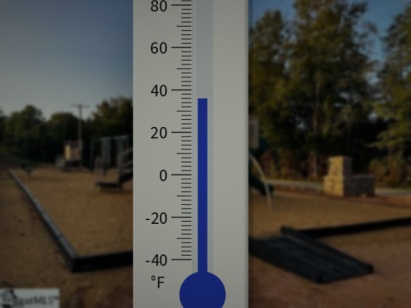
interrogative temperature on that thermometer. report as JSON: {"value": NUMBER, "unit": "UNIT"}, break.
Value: {"value": 36, "unit": "°F"}
